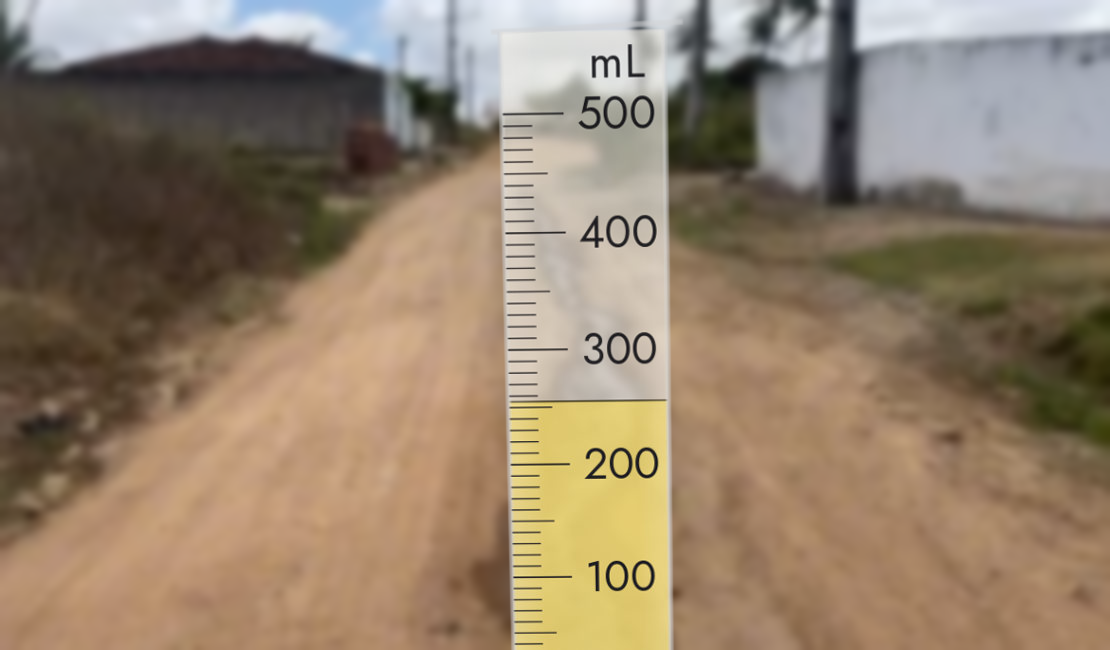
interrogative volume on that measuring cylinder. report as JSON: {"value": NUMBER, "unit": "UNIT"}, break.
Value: {"value": 255, "unit": "mL"}
